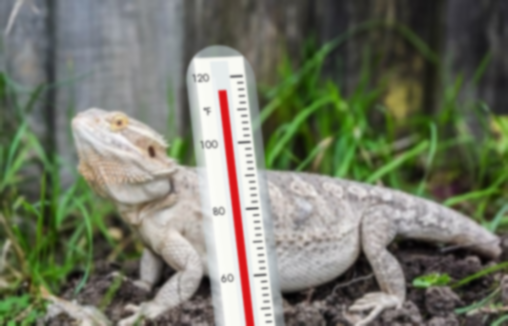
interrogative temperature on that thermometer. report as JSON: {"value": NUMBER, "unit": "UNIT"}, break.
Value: {"value": 116, "unit": "°F"}
